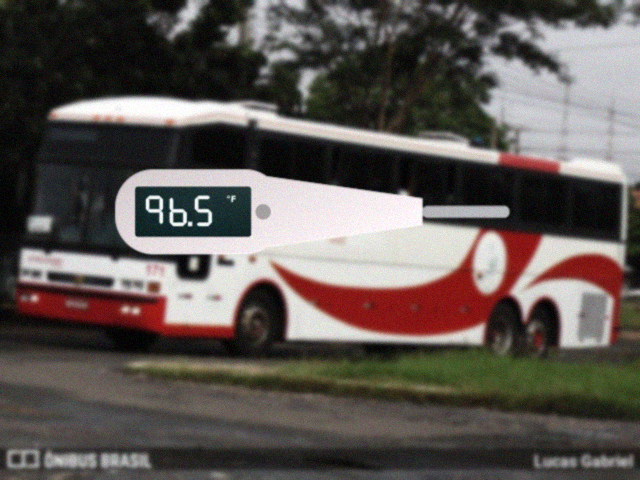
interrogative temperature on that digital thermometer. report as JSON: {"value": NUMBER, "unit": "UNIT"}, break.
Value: {"value": 96.5, "unit": "°F"}
